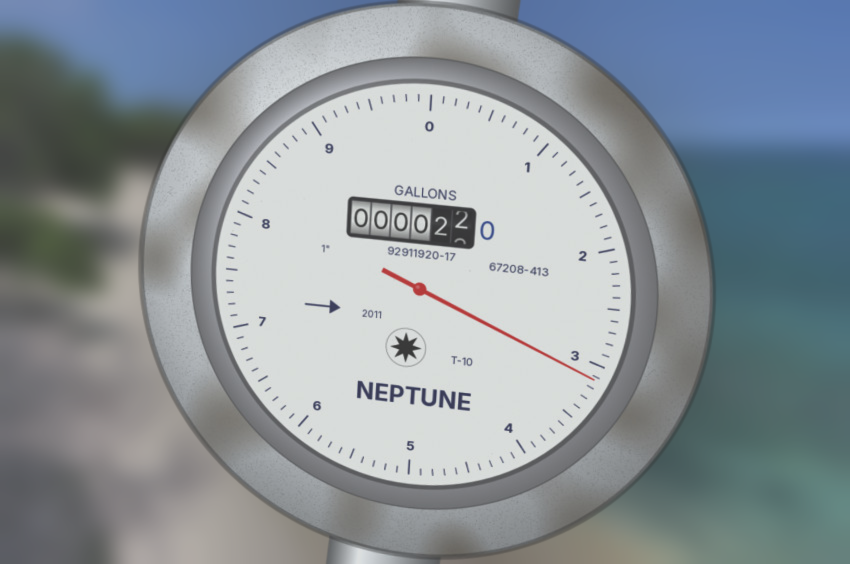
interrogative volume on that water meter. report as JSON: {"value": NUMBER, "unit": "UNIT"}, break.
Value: {"value": 223.1, "unit": "gal"}
